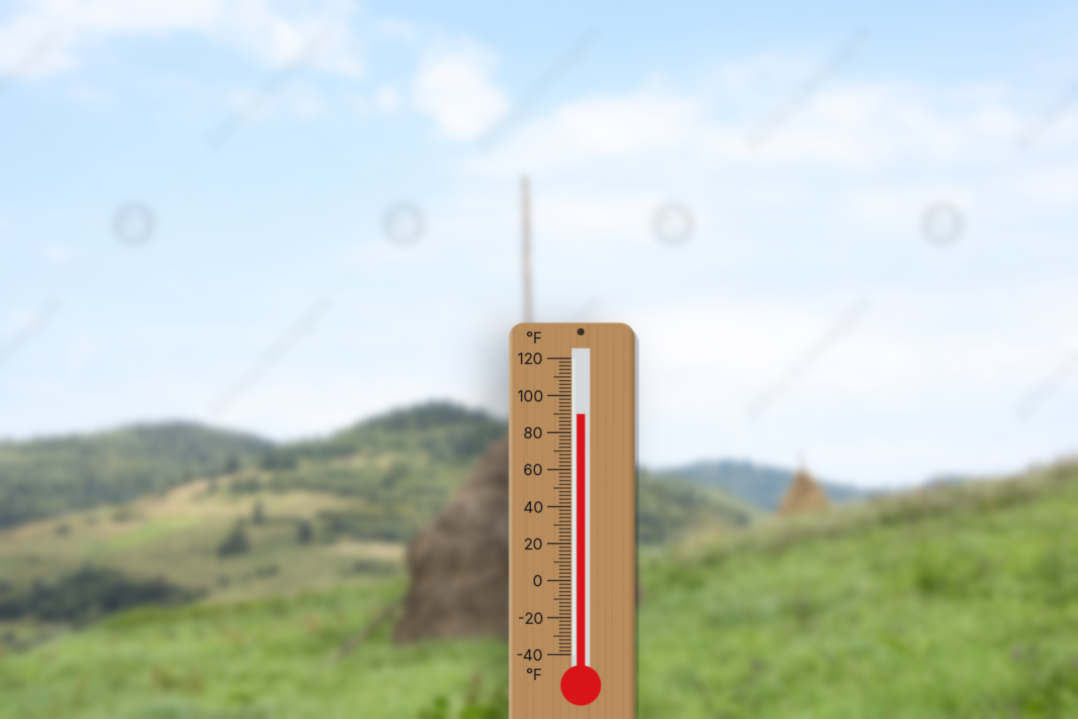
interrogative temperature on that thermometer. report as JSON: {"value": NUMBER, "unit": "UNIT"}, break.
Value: {"value": 90, "unit": "°F"}
